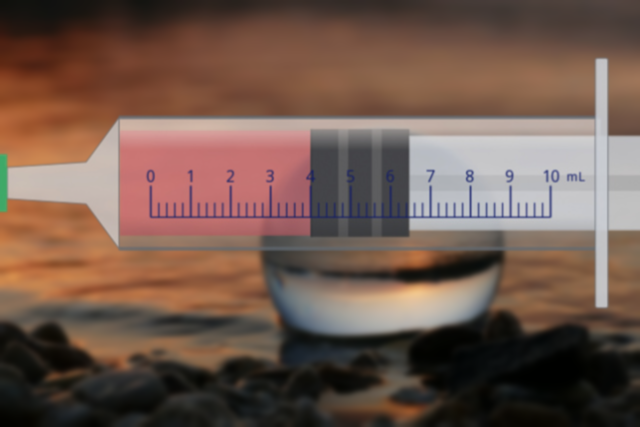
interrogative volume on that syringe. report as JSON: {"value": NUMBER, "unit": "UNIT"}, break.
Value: {"value": 4, "unit": "mL"}
